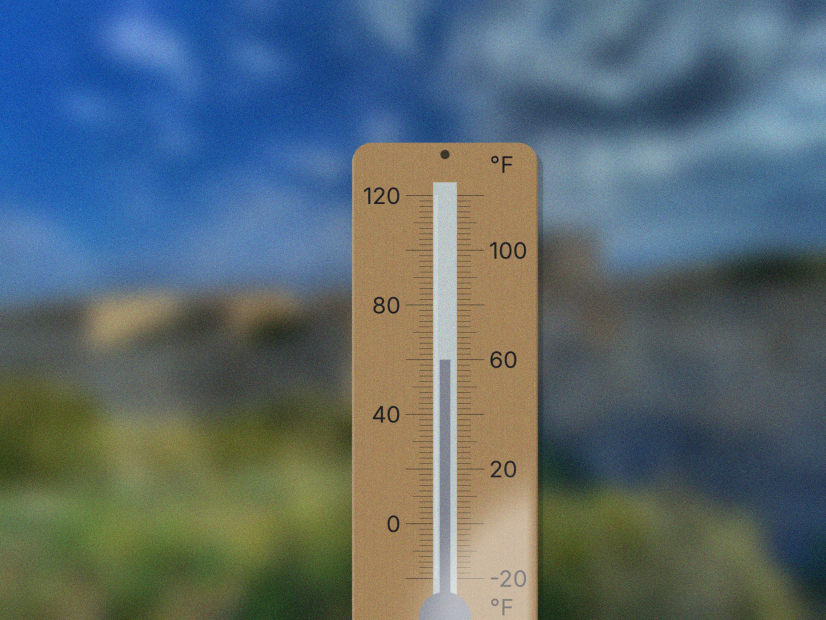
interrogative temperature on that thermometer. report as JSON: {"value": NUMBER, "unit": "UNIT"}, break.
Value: {"value": 60, "unit": "°F"}
